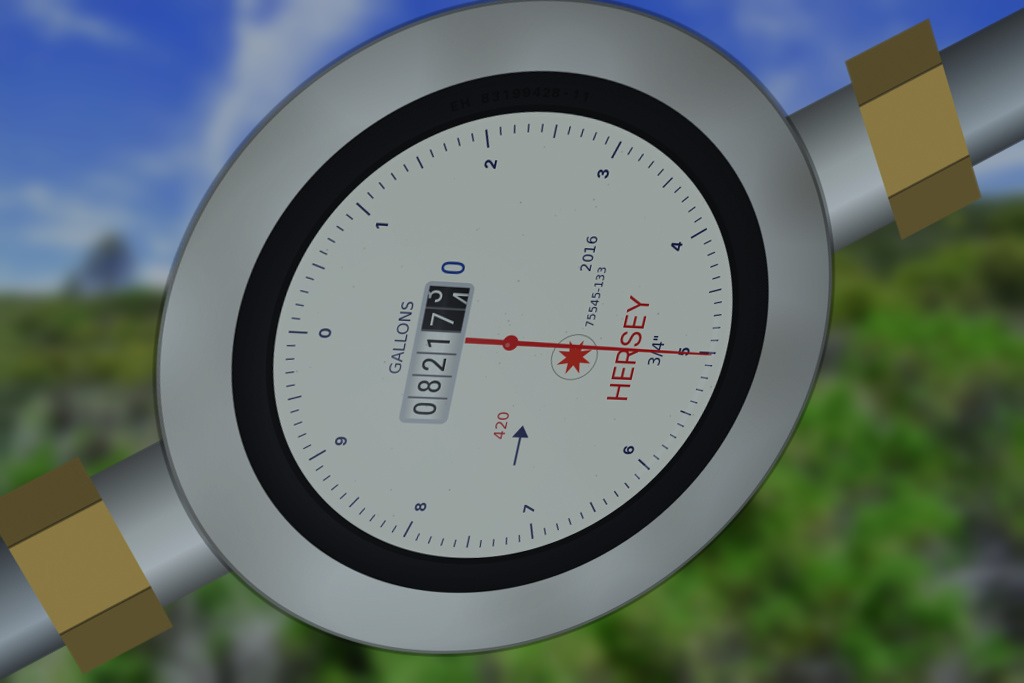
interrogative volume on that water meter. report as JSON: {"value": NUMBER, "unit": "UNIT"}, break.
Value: {"value": 821735.0, "unit": "gal"}
